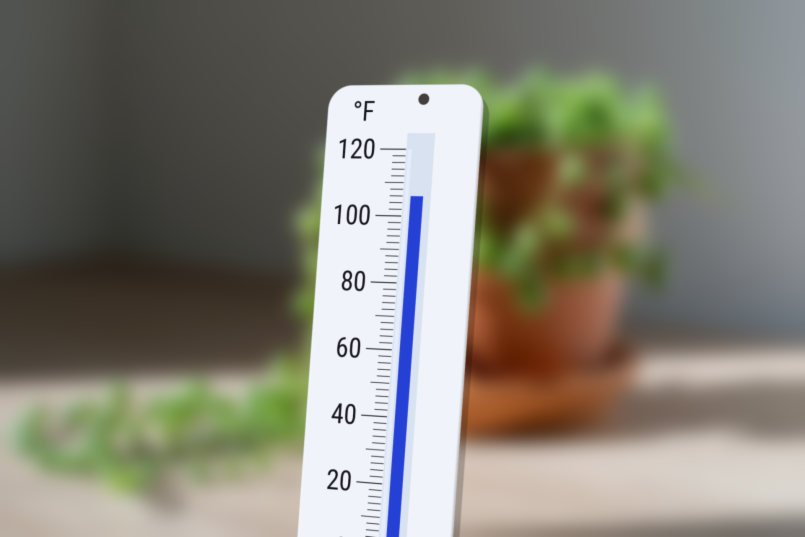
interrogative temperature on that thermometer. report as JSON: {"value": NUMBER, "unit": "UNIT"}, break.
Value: {"value": 106, "unit": "°F"}
